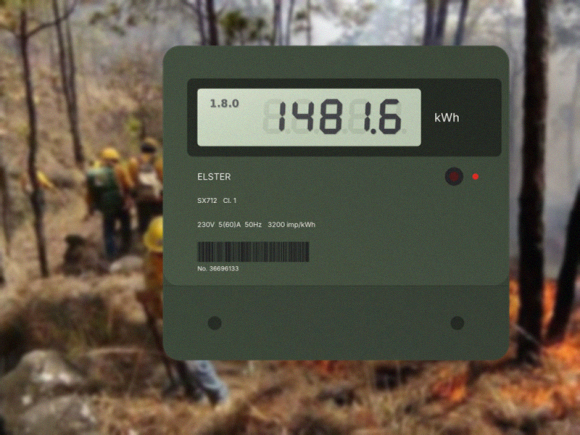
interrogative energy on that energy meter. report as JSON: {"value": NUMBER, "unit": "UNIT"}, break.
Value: {"value": 1481.6, "unit": "kWh"}
